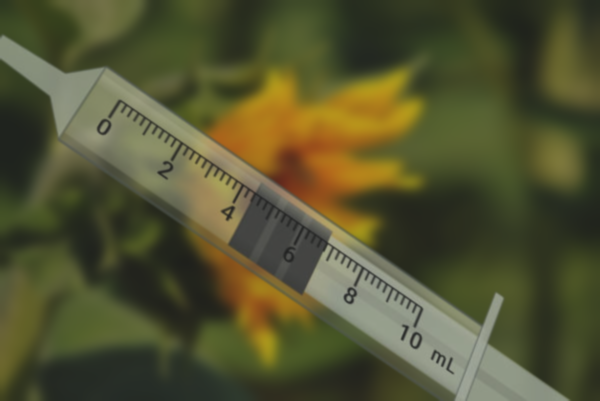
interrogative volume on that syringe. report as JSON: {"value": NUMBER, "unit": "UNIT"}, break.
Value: {"value": 4.4, "unit": "mL"}
